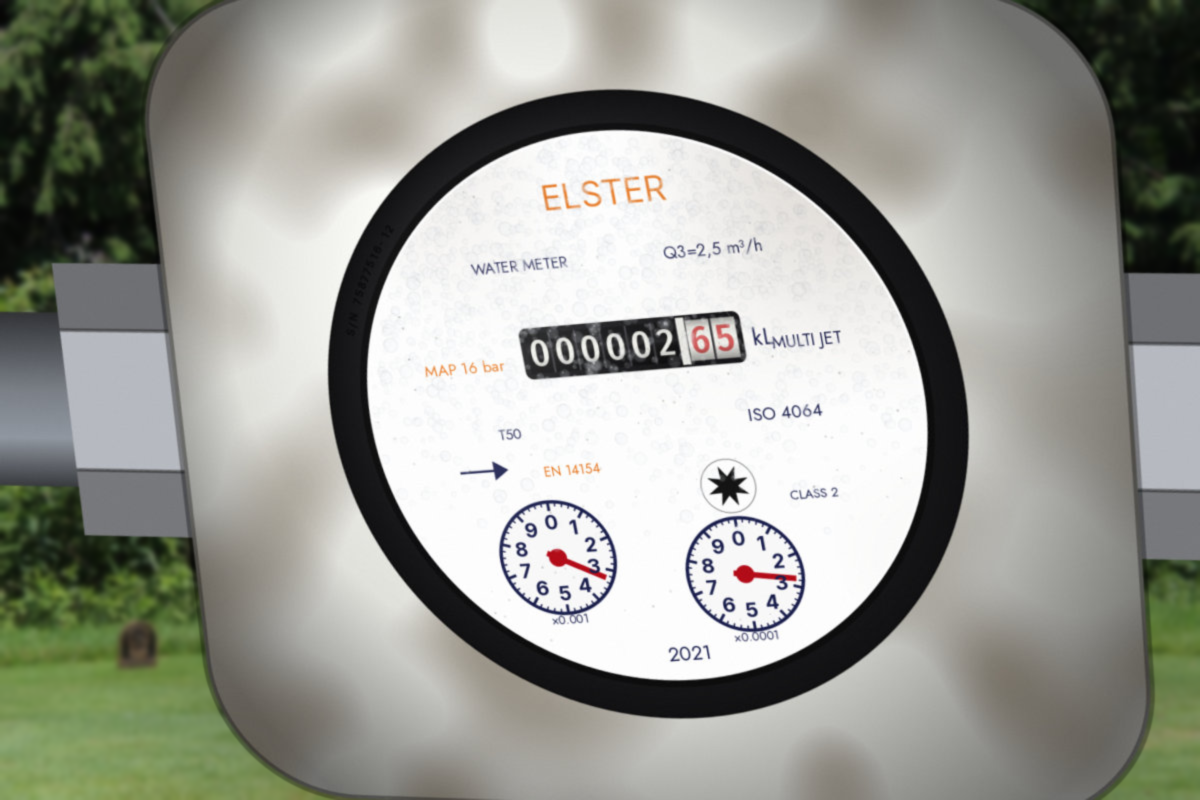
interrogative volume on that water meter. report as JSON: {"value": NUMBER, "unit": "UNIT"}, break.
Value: {"value": 2.6532, "unit": "kL"}
